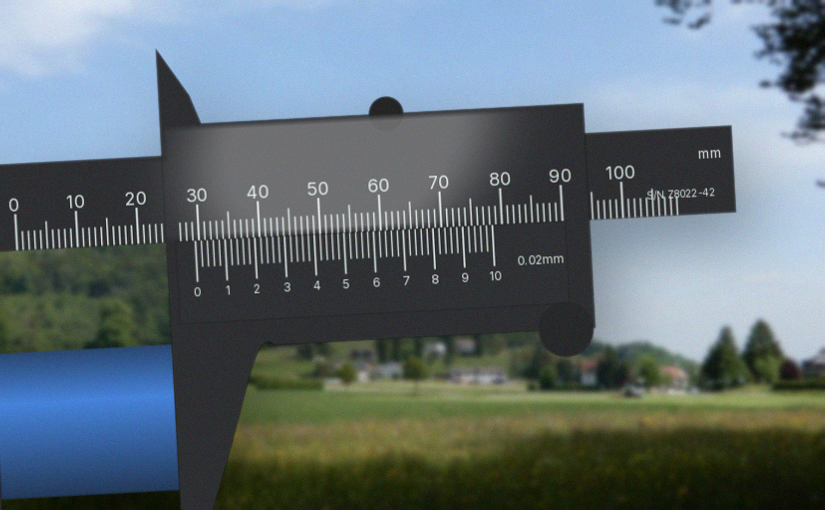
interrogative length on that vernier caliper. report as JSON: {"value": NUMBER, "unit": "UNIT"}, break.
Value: {"value": 29.4, "unit": "mm"}
